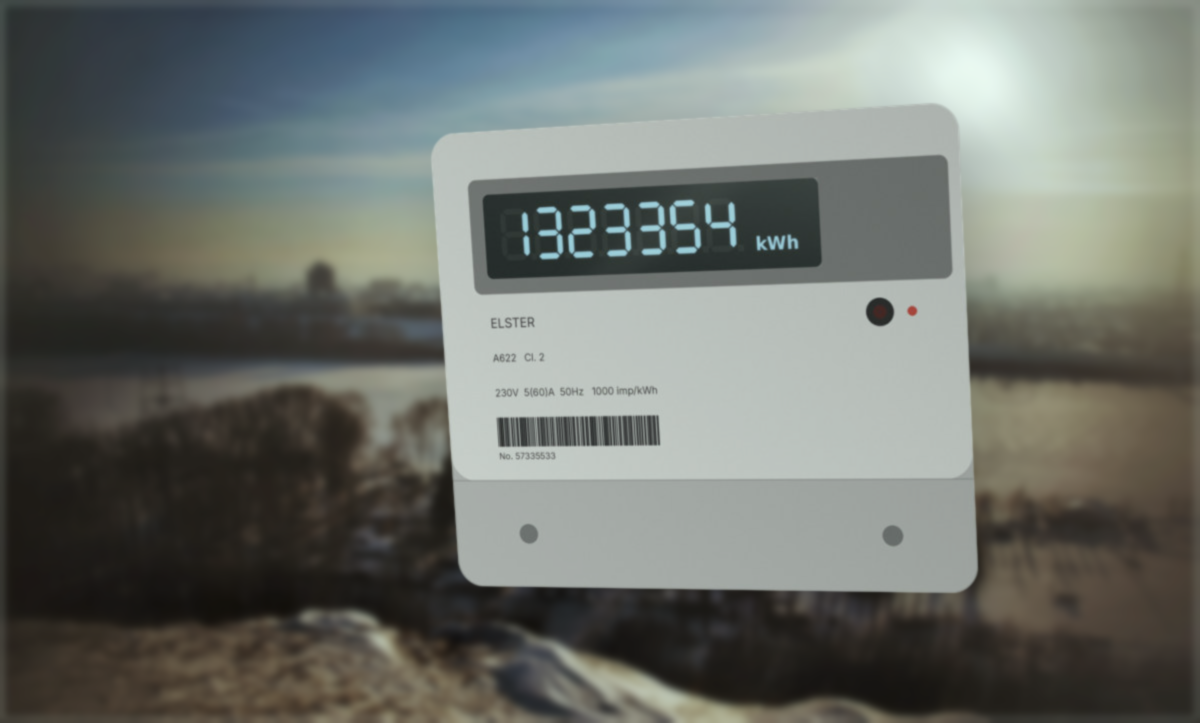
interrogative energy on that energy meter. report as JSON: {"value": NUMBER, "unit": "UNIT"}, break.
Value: {"value": 1323354, "unit": "kWh"}
